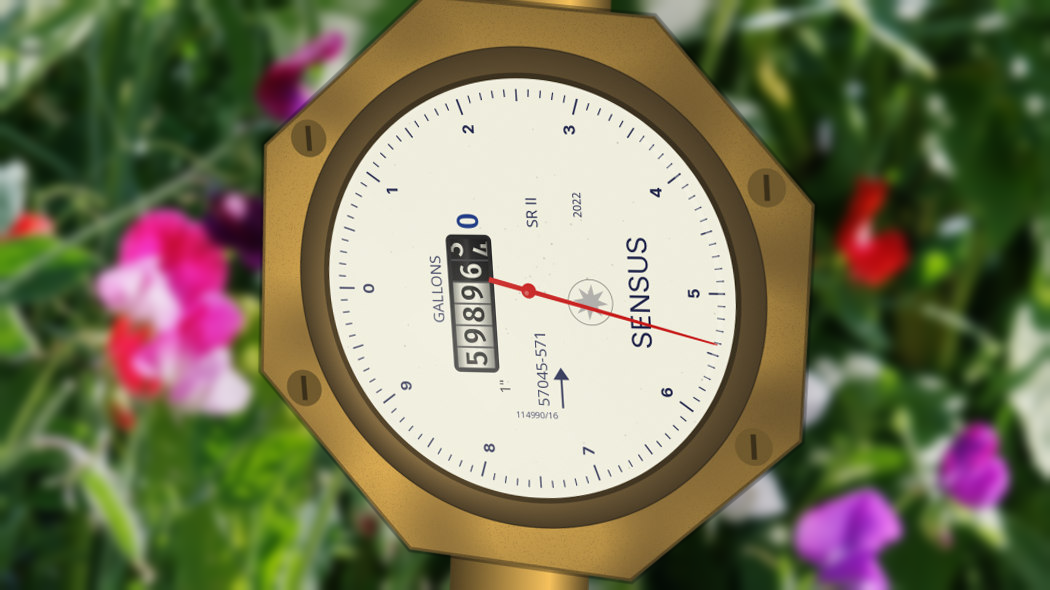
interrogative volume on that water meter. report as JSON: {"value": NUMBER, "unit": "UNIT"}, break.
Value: {"value": 5989635.4, "unit": "gal"}
